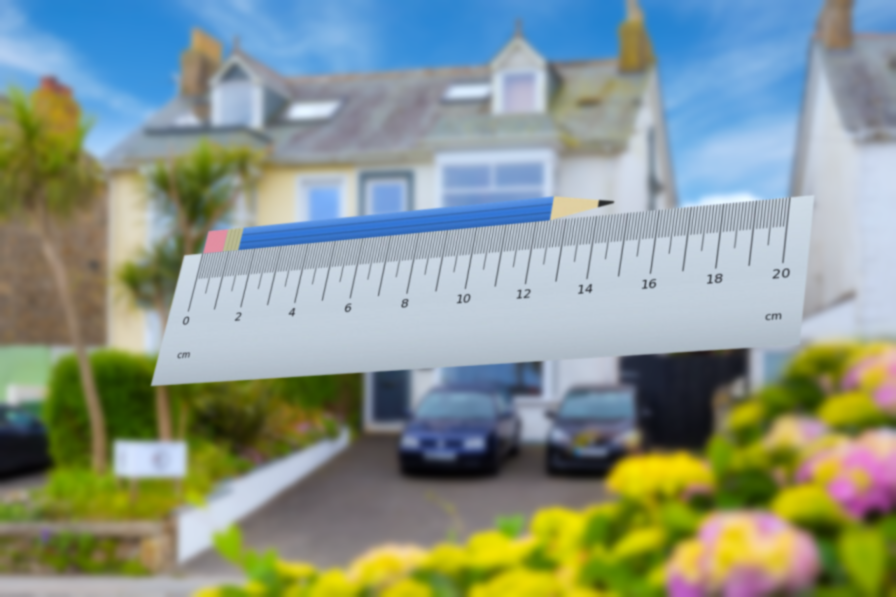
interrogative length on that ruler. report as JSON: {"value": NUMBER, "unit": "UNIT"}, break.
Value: {"value": 14.5, "unit": "cm"}
